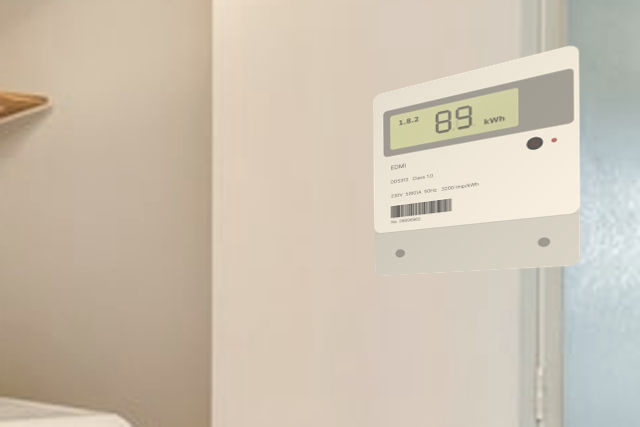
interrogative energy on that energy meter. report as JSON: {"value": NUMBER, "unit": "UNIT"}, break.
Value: {"value": 89, "unit": "kWh"}
